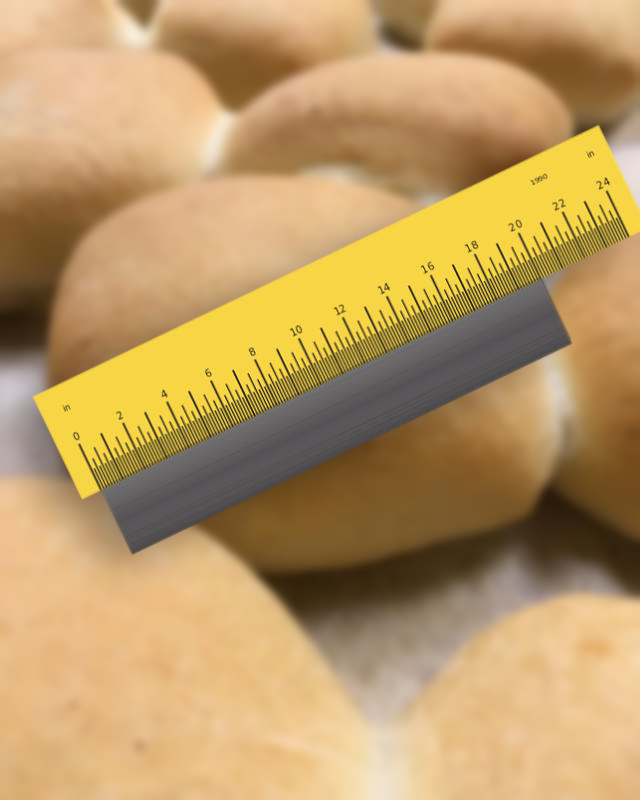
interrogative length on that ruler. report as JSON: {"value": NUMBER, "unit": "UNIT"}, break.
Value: {"value": 20, "unit": "in"}
